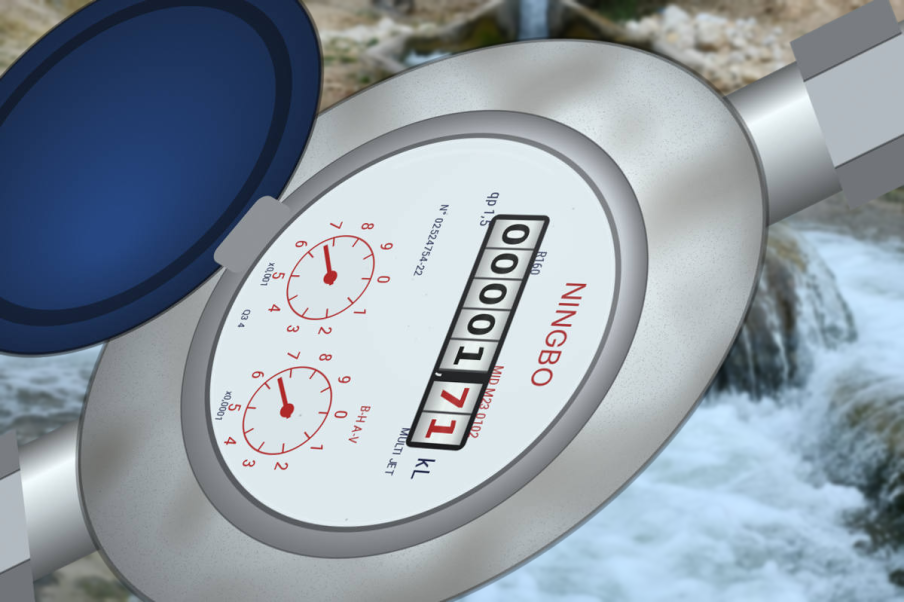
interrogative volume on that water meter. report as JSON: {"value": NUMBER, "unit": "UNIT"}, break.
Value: {"value": 1.7166, "unit": "kL"}
